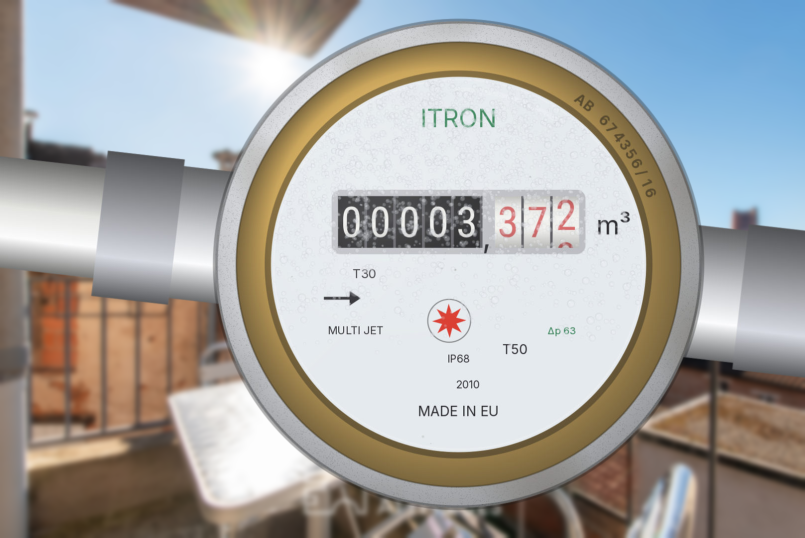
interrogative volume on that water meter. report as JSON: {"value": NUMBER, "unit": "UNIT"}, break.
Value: {"value": 3.372, "unit": "m³"}
